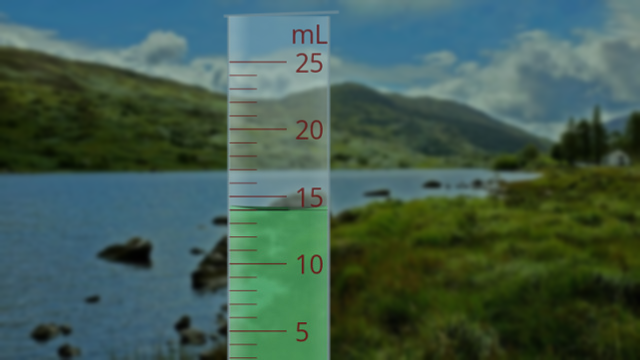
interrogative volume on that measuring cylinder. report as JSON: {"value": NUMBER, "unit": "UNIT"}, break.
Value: {"value": 14, "unit": "mL"}
